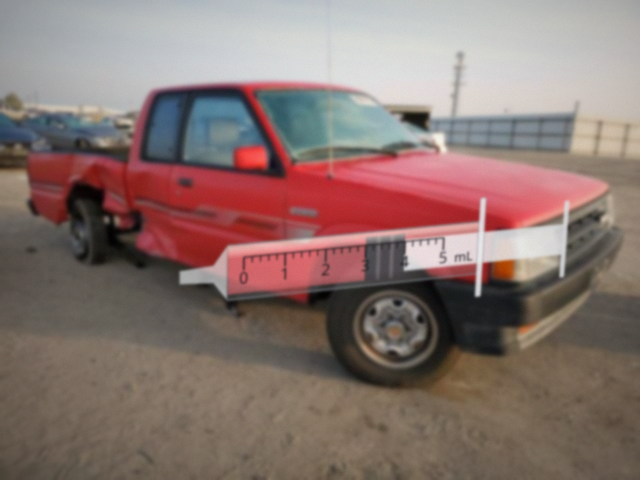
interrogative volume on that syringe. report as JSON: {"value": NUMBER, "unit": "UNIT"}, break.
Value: {"value": 3, "unit": "mL"}
